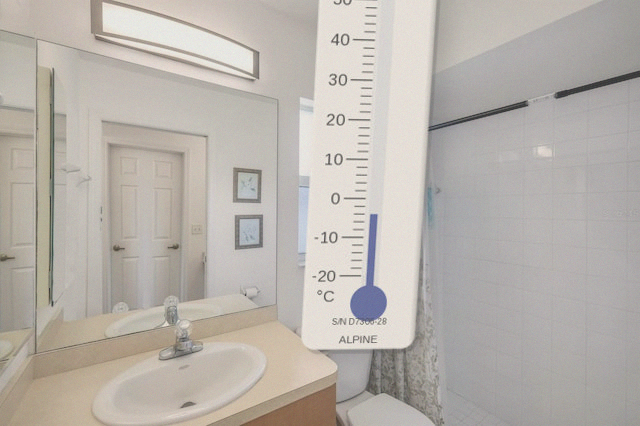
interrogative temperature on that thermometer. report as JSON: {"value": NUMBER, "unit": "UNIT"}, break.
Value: {"value": -4, "unit": "°C"}
